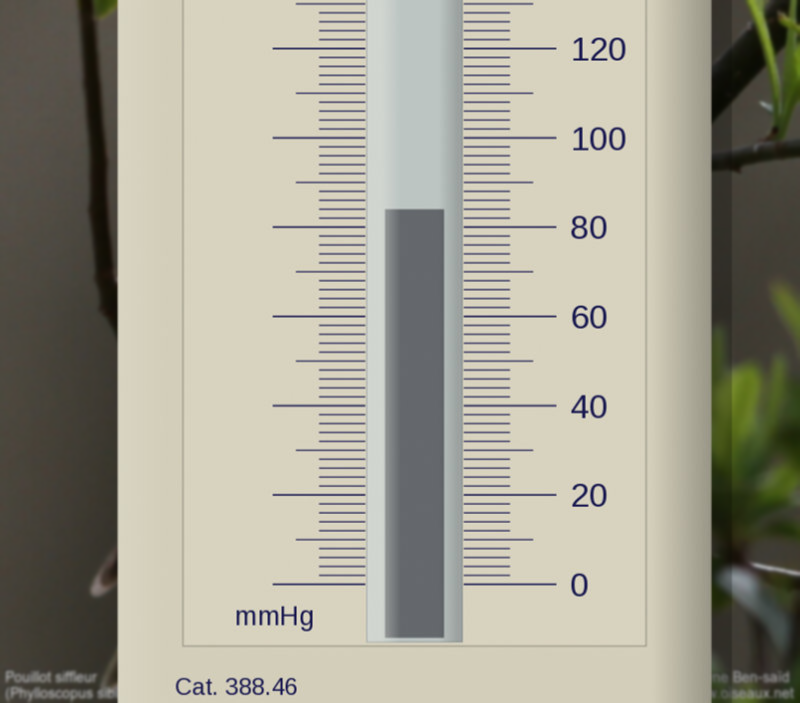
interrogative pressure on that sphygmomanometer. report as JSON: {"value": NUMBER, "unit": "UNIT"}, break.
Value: {"value": 84, "unit": "mmHg"}
